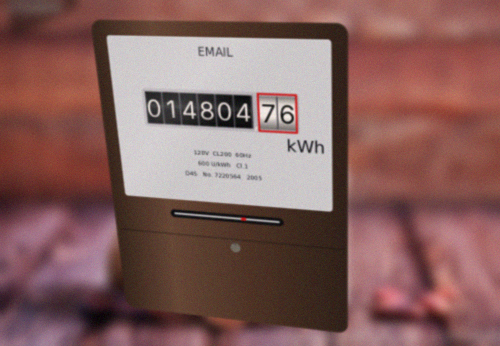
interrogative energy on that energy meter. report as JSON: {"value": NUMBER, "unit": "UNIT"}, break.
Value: {"value": 14804.76, "unit": "kWh"}
